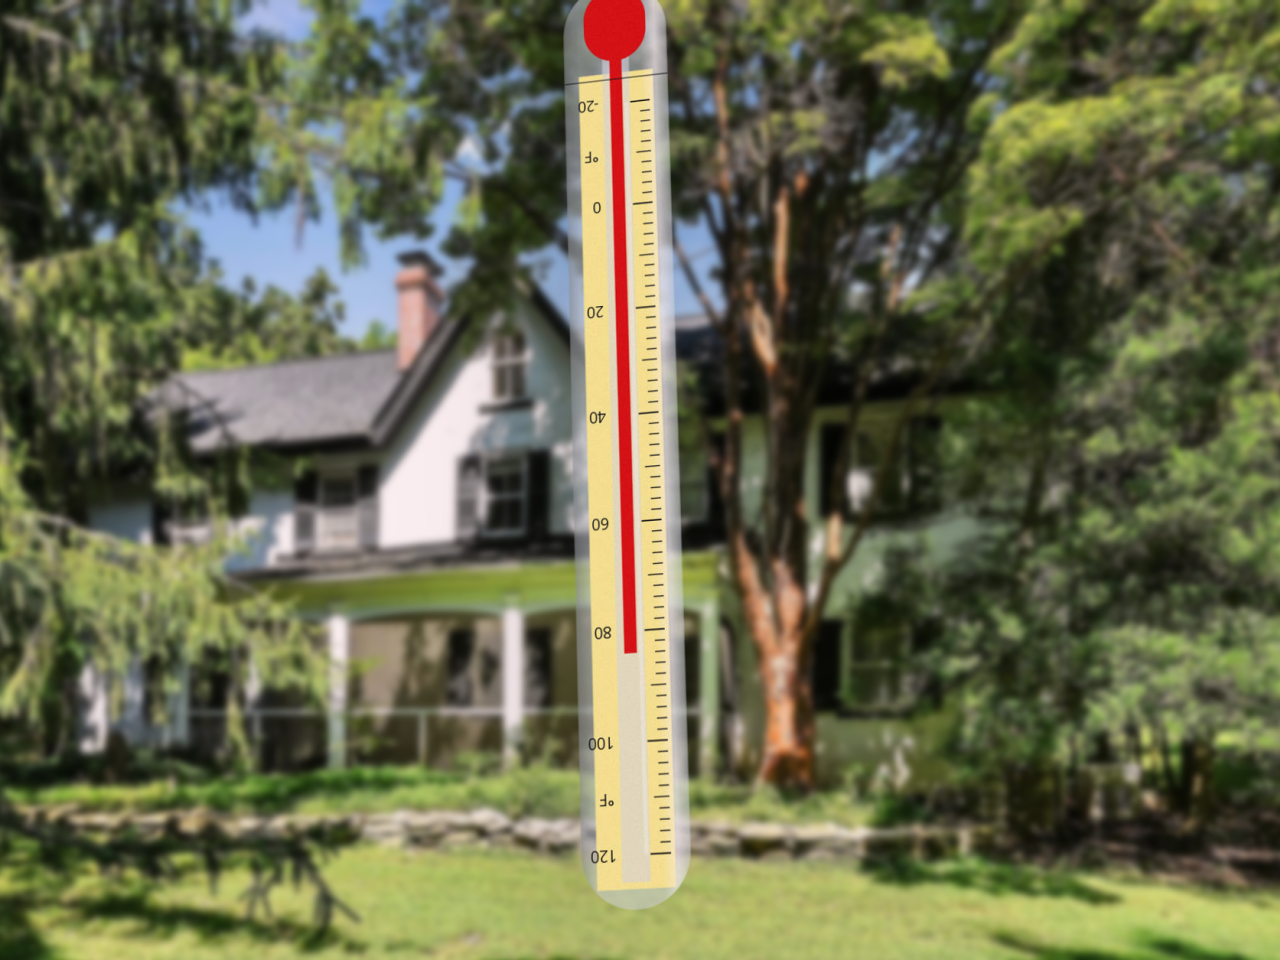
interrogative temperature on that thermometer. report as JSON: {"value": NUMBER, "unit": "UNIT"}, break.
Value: {"value": 84, "unit": "°F"}
